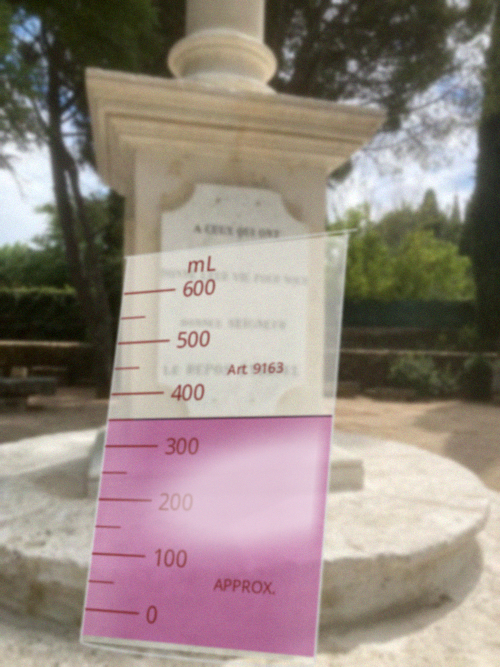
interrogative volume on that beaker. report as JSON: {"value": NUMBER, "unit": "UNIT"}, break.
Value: {"value": 350, "unit": "mL"}
